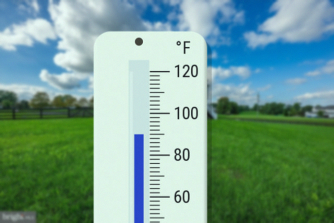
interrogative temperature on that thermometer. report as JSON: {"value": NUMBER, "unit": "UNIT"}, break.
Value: {"value": 90, "unit": "°F"}
